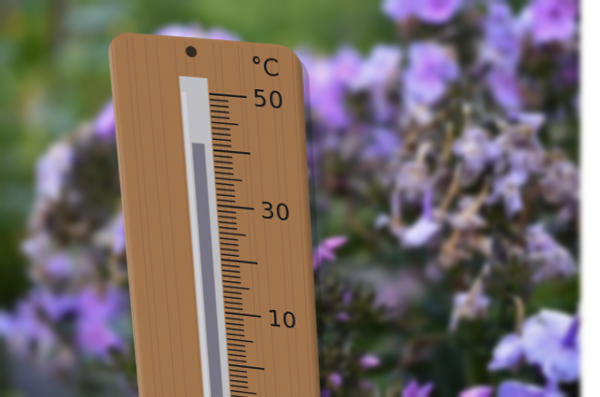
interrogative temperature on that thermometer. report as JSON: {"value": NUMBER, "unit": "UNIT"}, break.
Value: {"value": 41, "unit": "°C"}
